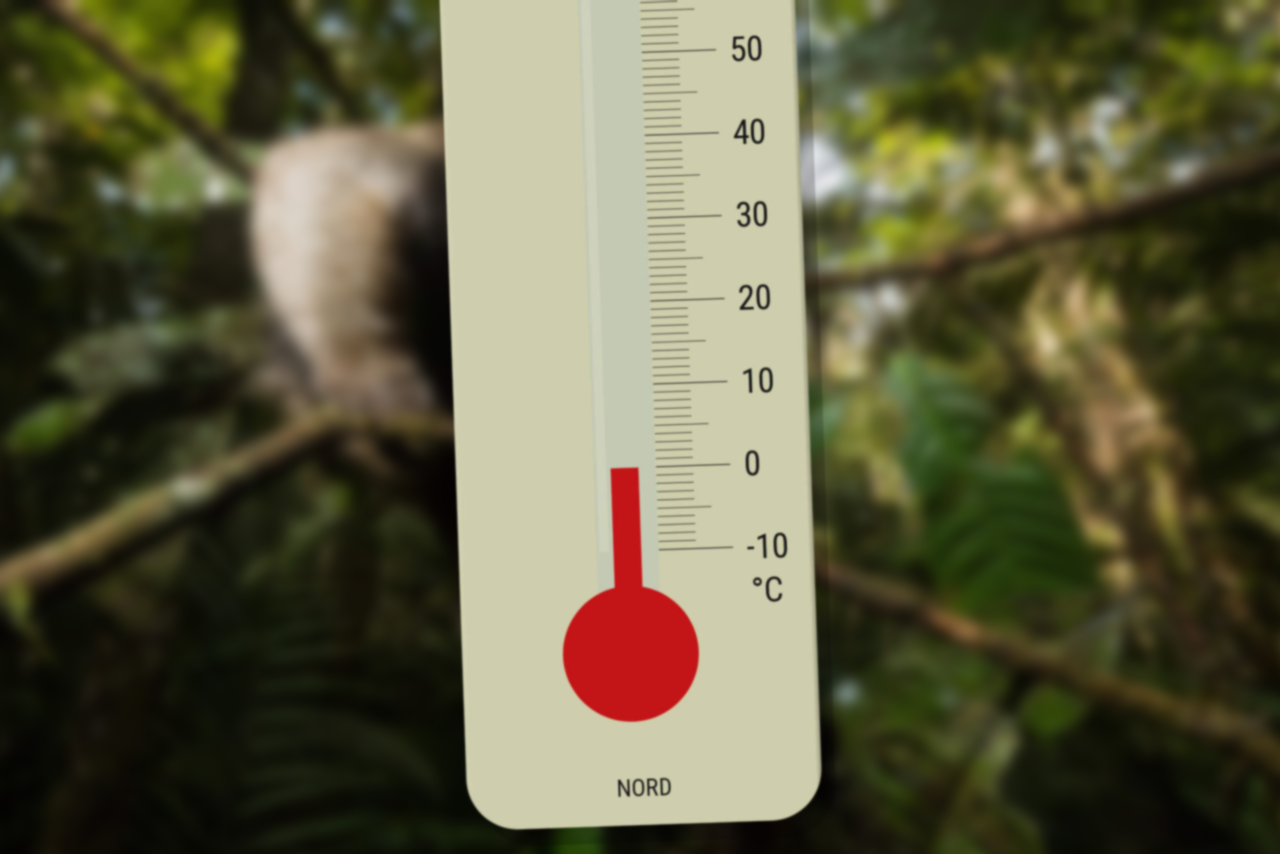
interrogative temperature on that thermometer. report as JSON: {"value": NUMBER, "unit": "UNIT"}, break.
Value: {"value": 0, "unit": "°C"}
